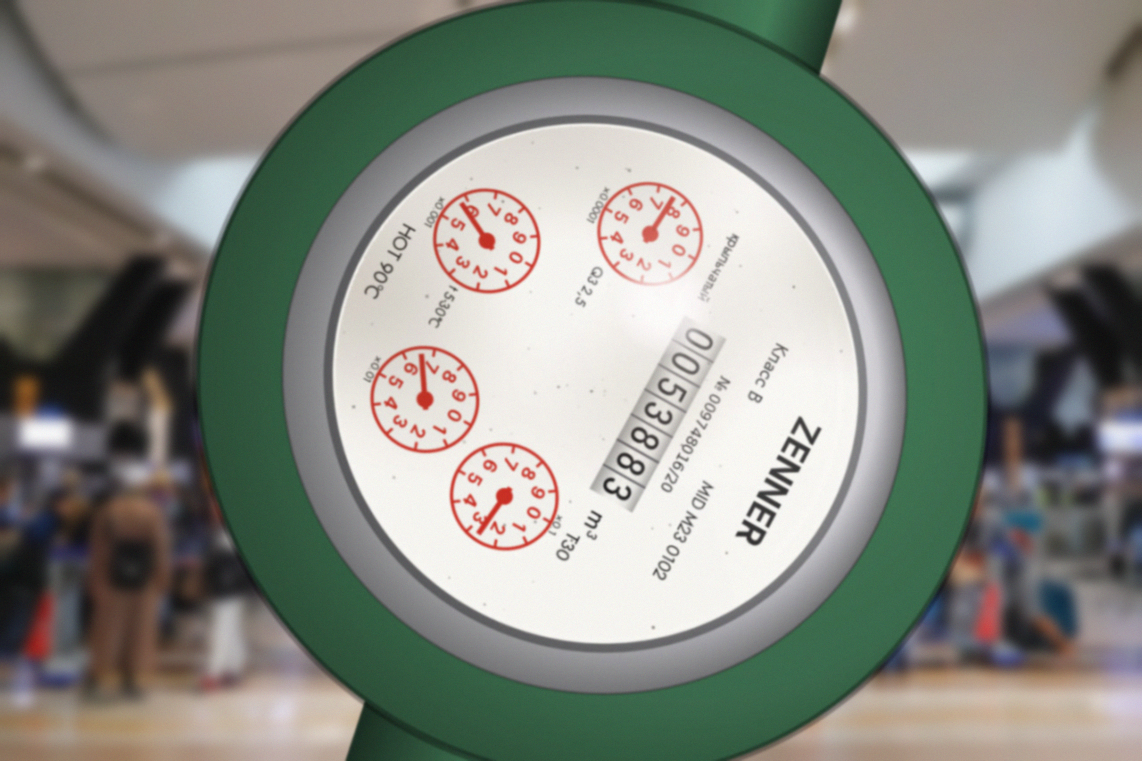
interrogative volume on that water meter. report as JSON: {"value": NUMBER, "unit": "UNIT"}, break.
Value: {"value": 53883.2657, "unit": "m³"}
